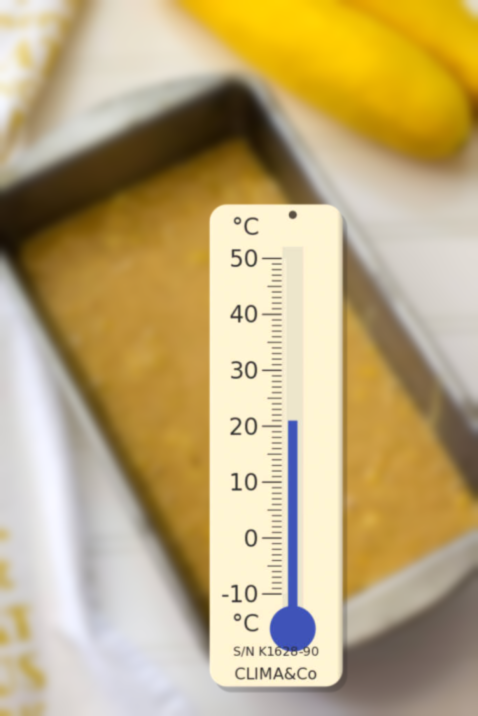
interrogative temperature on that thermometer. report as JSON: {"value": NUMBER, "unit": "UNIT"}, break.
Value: {"value": 21, "unit": "°C"}
